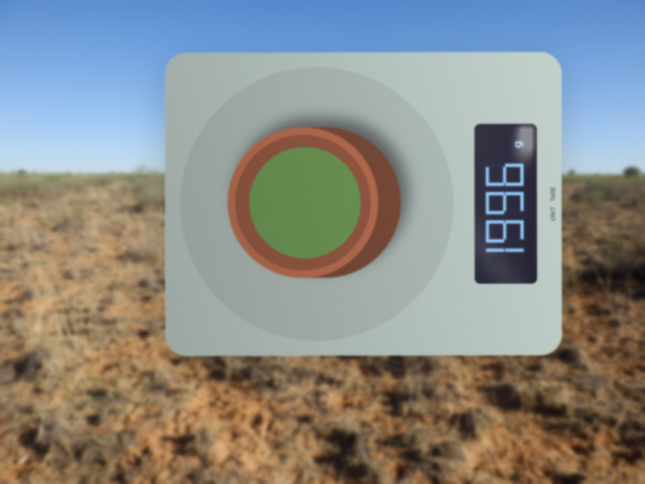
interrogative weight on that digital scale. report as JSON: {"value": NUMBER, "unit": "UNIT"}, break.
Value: {"value": 1996, "unit": "g"}
